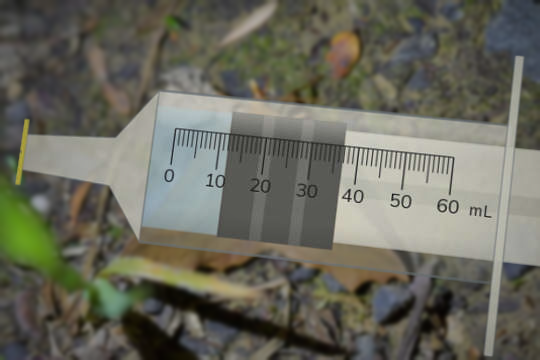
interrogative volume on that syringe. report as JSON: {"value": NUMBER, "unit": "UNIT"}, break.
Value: {"value": 12, "unit": "mL"}
